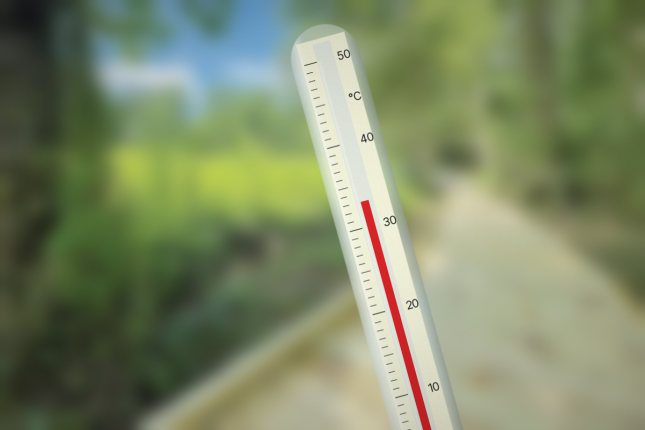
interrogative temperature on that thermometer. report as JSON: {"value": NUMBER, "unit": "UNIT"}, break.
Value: {"value": 33, "unit": "°C"}
